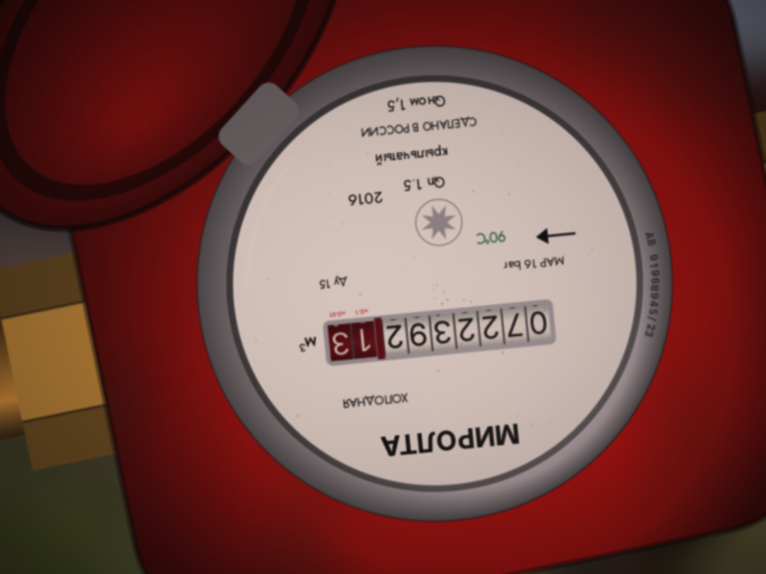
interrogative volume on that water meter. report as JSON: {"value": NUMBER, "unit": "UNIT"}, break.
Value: {"value": 722392.13, "unit": "m³"}
